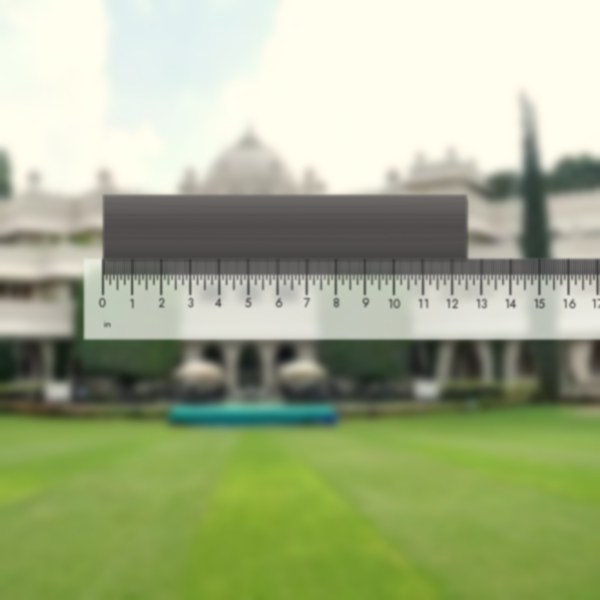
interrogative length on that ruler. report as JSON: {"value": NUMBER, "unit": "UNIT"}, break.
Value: {"value": 12.5, "unit": "in"}
